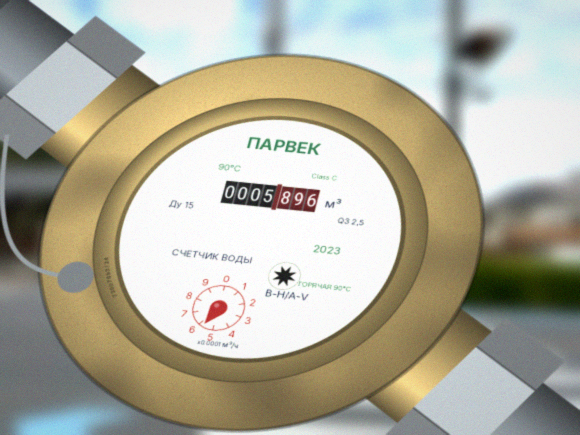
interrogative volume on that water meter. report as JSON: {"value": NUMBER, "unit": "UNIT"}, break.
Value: {"value": 5.8965, "unit": "m³"}
